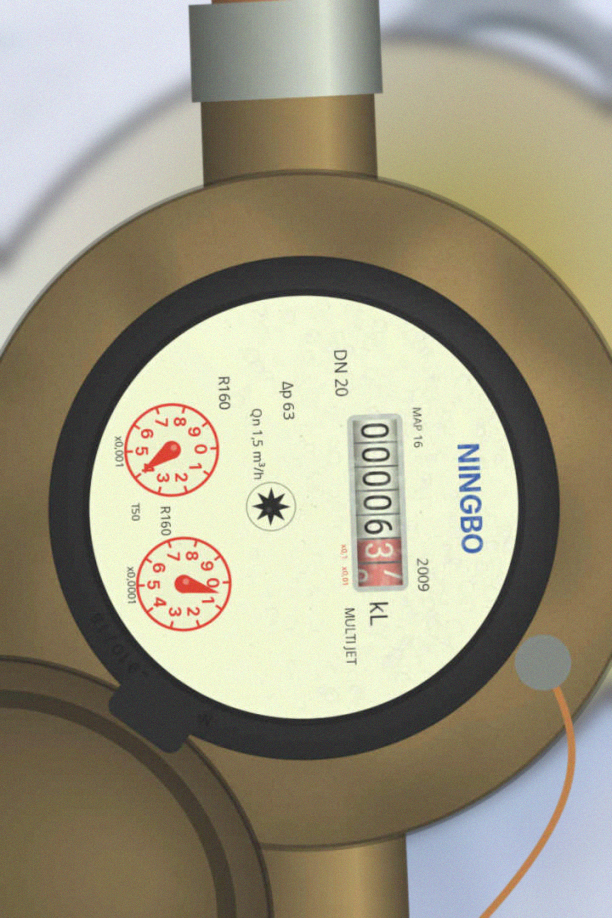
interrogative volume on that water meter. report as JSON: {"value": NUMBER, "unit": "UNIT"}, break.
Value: {"value": 6.3740, "unit": "kL"}
